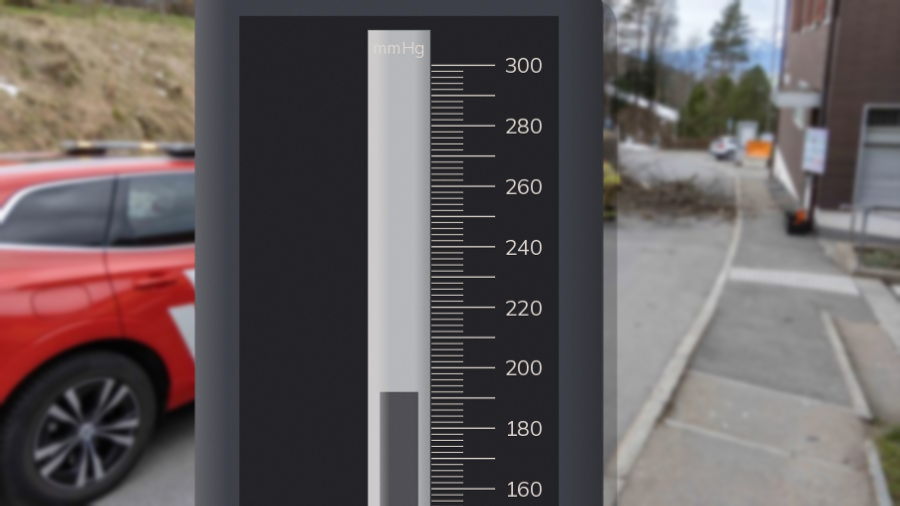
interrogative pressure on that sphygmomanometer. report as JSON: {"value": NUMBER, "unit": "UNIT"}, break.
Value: {"value": 192, "unit": "mmHg"}
